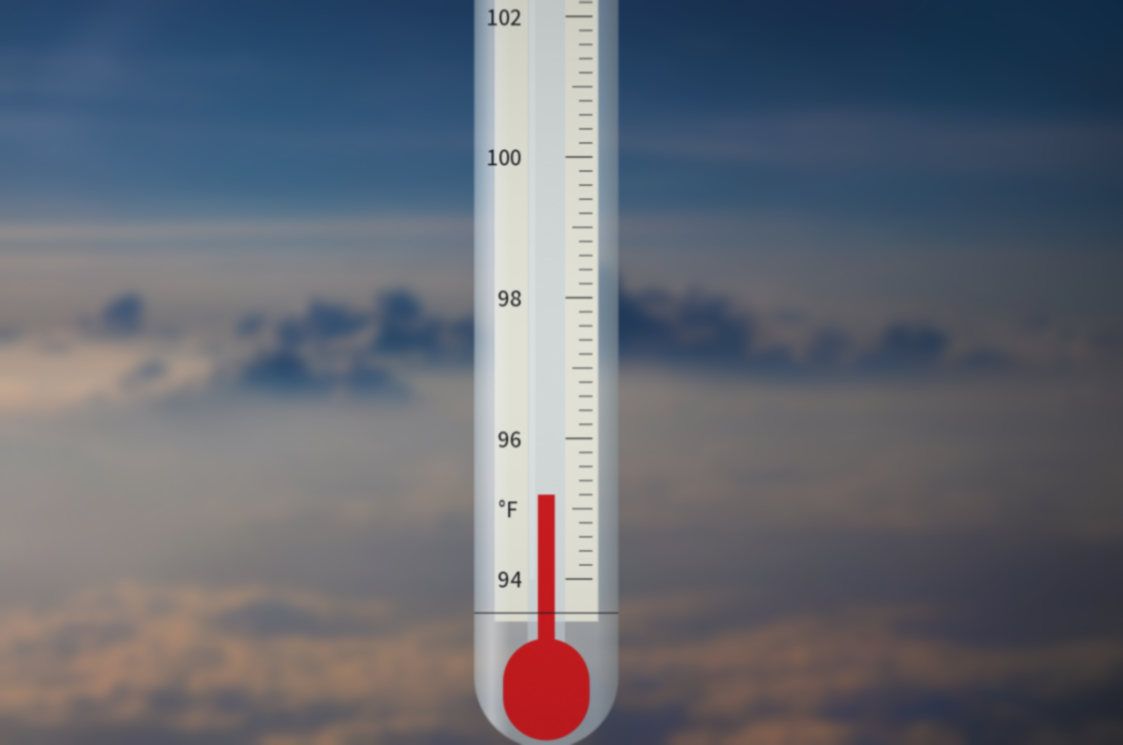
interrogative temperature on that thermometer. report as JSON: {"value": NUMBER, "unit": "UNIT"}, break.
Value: {"value": 95.2, "unit": "°F"}
